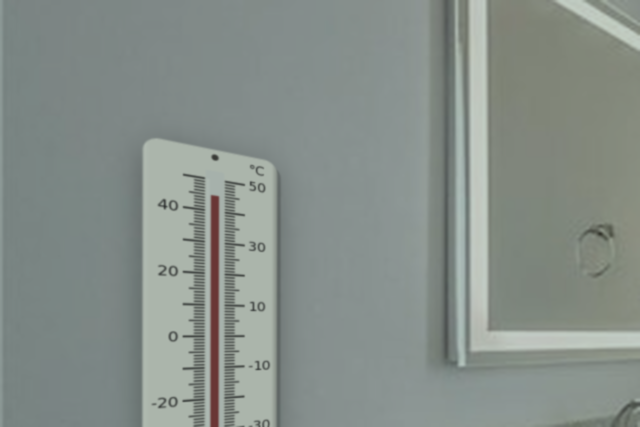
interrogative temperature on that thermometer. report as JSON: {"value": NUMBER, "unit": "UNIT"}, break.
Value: {"value": 45, "unit": "°C"}
